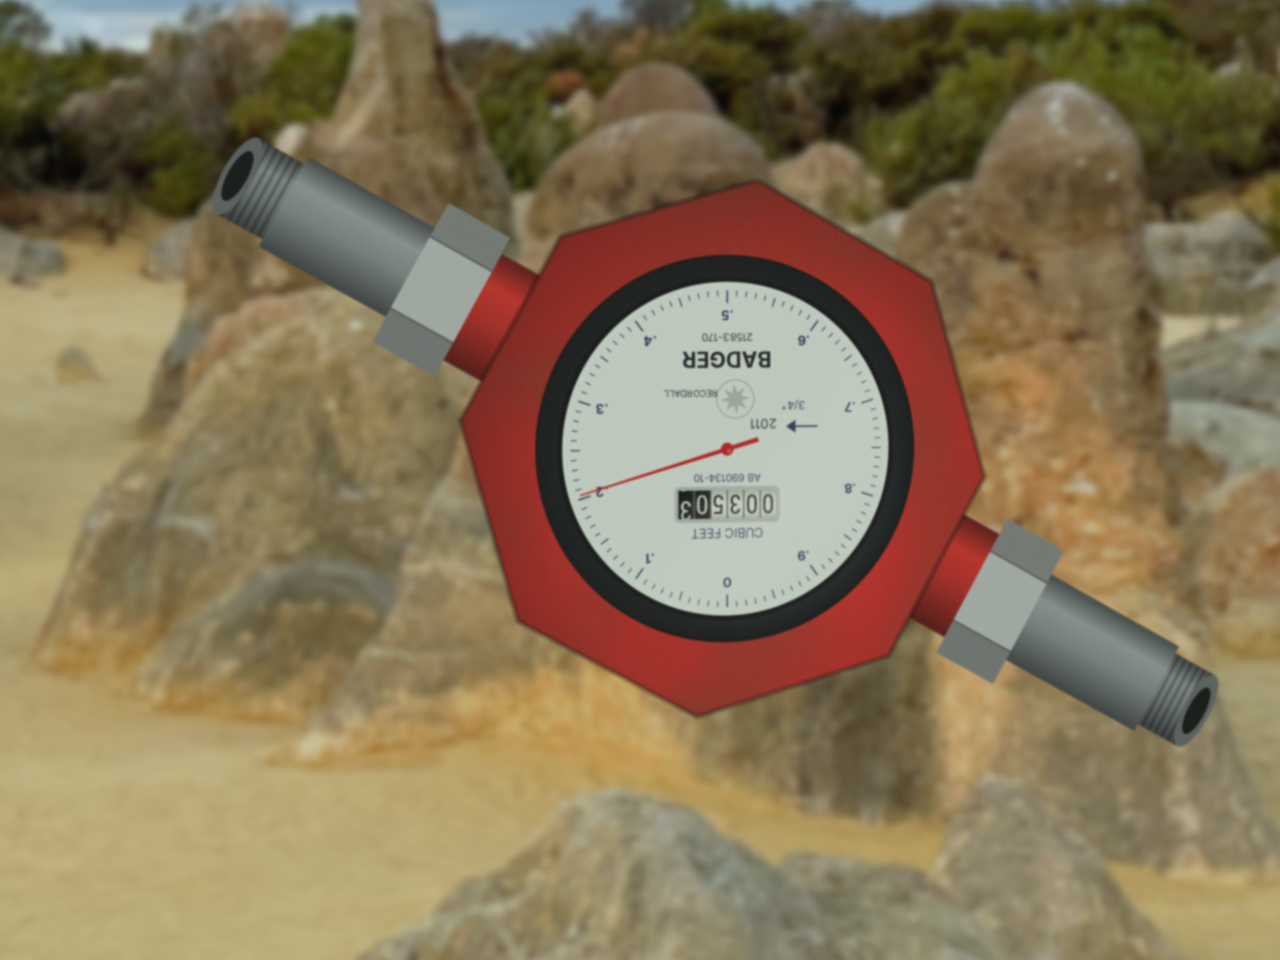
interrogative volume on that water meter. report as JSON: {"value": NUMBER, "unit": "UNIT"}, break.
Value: {"value": 3503.20, "unit": "ft³"}
